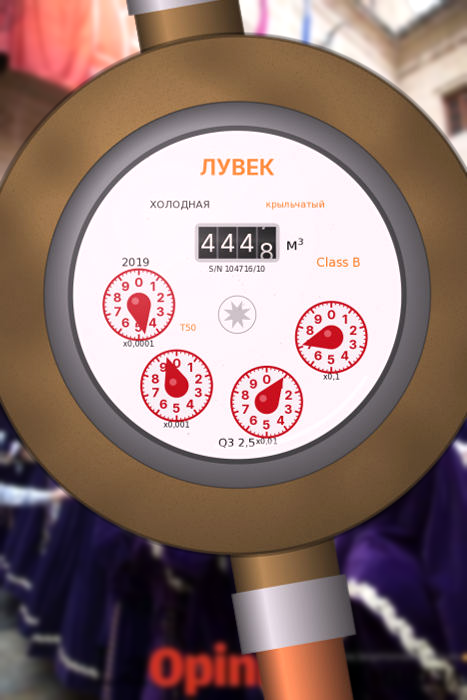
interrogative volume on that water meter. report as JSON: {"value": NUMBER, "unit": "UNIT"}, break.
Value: {"value": 4447.7094, "unit": "m³"}
